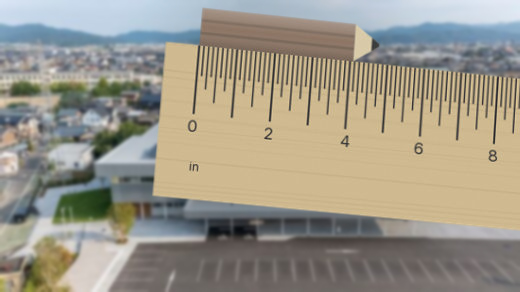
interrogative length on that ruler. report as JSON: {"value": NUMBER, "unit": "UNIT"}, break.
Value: {"value": 4.75, "unit": "in"}
